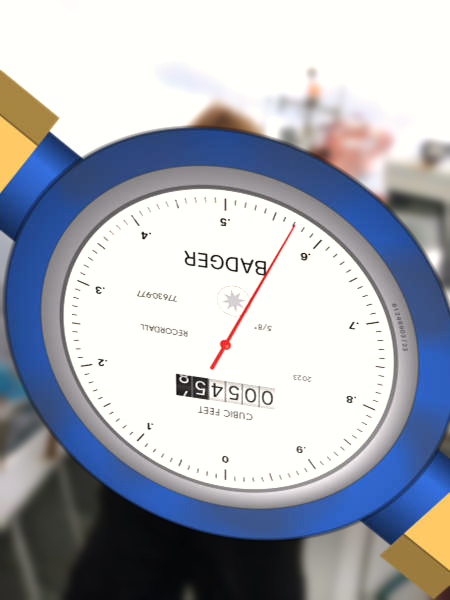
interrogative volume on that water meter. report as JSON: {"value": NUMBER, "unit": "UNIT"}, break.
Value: {"value": 5457.57, "unit": "ft³"}
